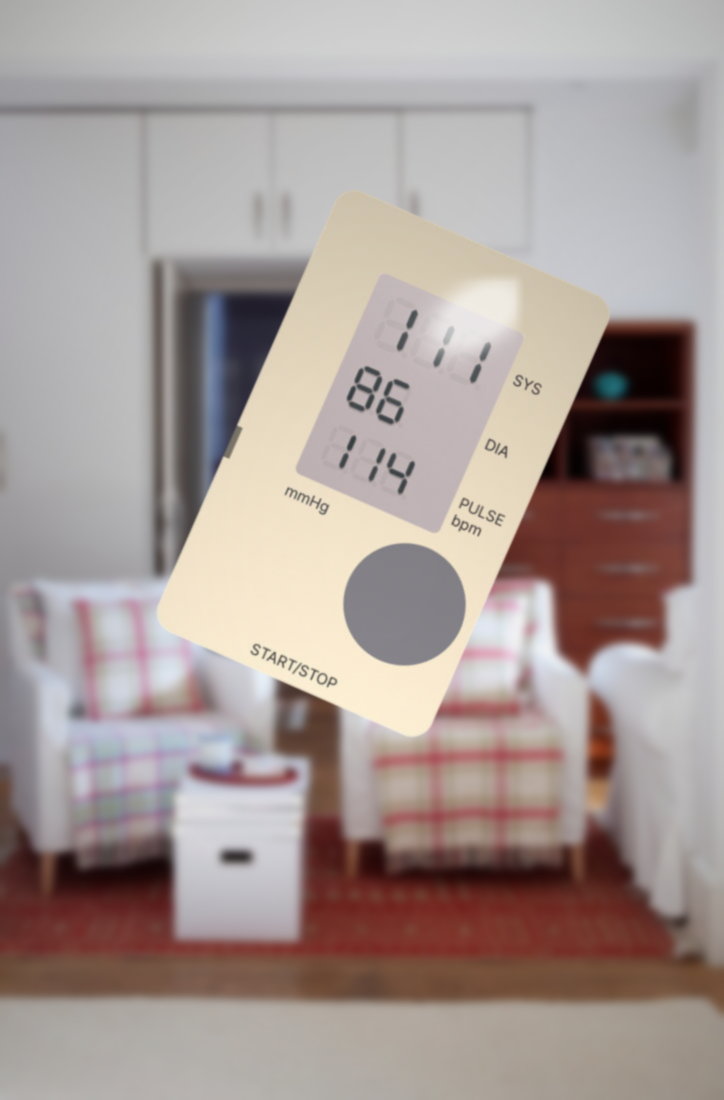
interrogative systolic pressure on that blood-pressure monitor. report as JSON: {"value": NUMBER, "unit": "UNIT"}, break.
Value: {"value": 111, "unit": "mmHg"}
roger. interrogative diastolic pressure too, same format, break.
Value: {"value": 86, "unit": "mmHg"}
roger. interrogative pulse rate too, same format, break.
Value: {"value": 114, "unit": "bpm"}
